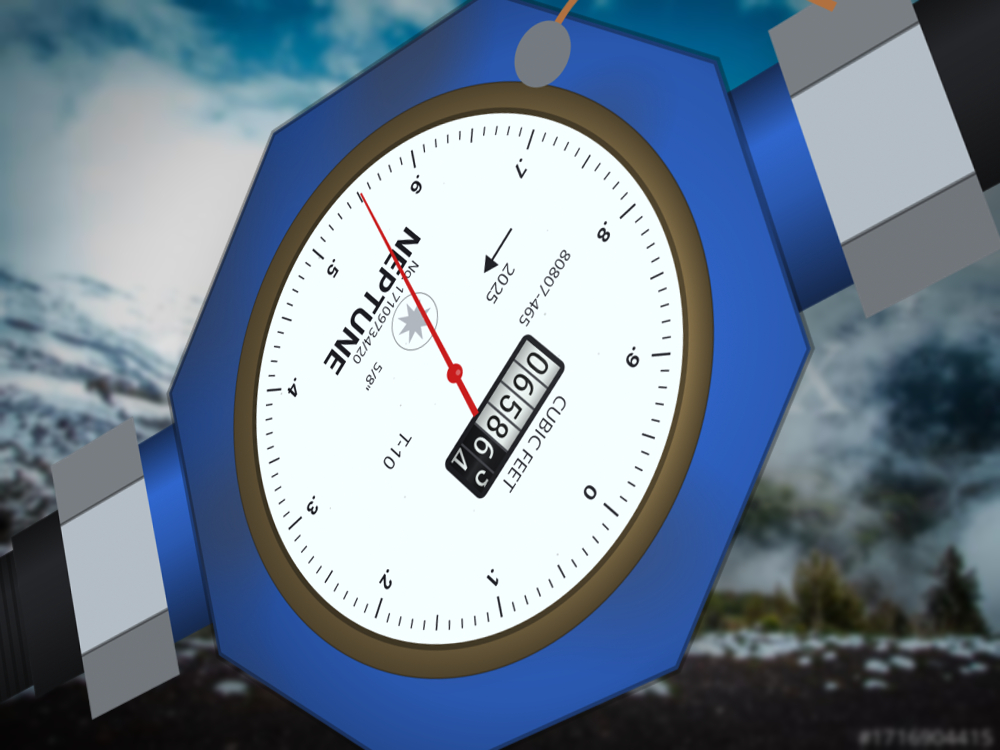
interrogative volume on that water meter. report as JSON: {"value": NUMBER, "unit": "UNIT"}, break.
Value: {"value": 65863.55, "unit": "ft³"}
